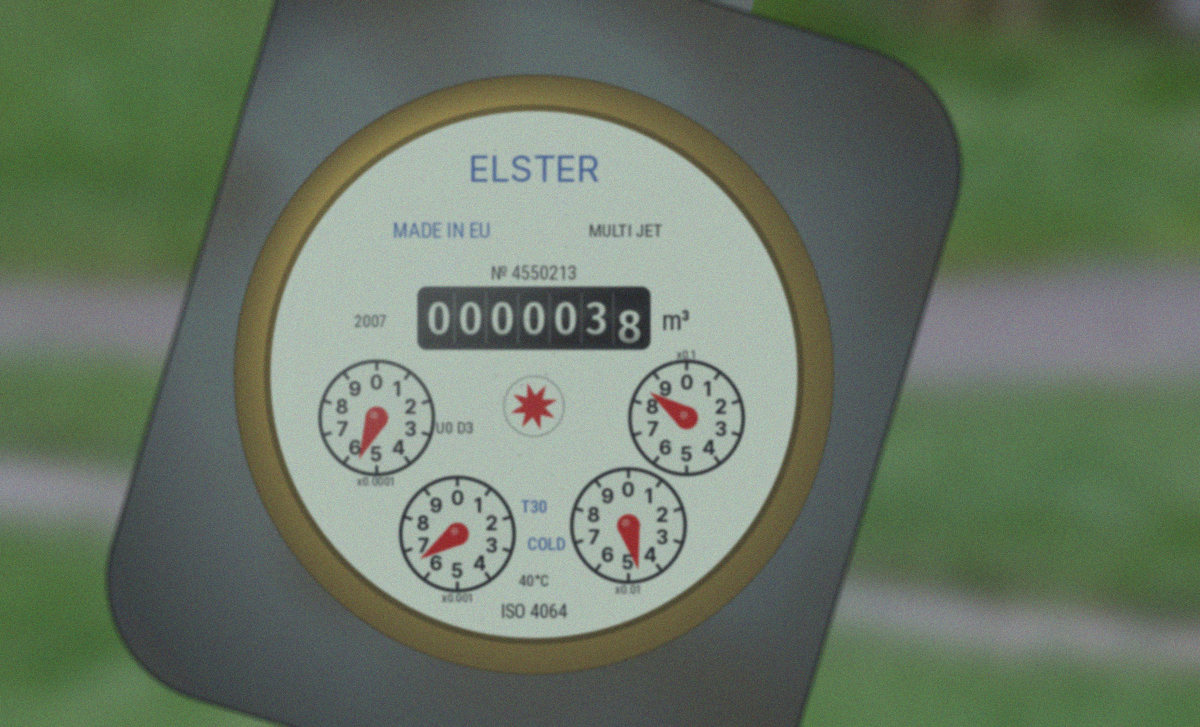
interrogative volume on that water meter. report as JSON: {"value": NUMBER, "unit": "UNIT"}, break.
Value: {"value": 37.8465, "unit": "m³"}
